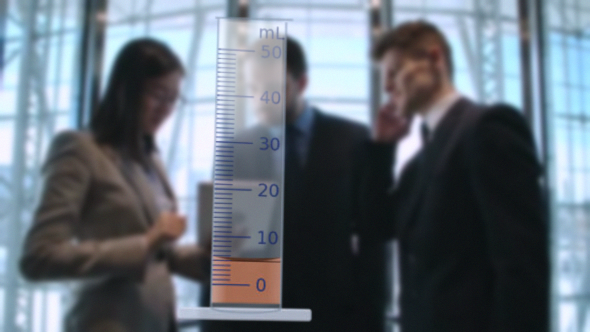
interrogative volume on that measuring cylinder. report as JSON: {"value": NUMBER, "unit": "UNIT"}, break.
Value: {"value": 5, "unit": "mL"}
